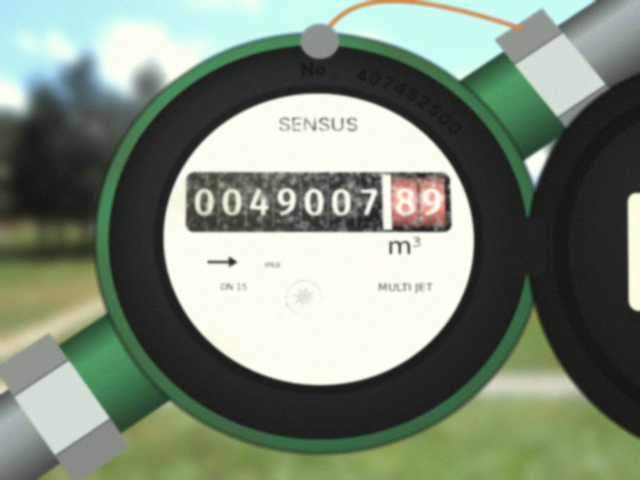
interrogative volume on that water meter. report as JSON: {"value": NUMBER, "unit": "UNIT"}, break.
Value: {"value": 49007.89, "unit": "m³"}
